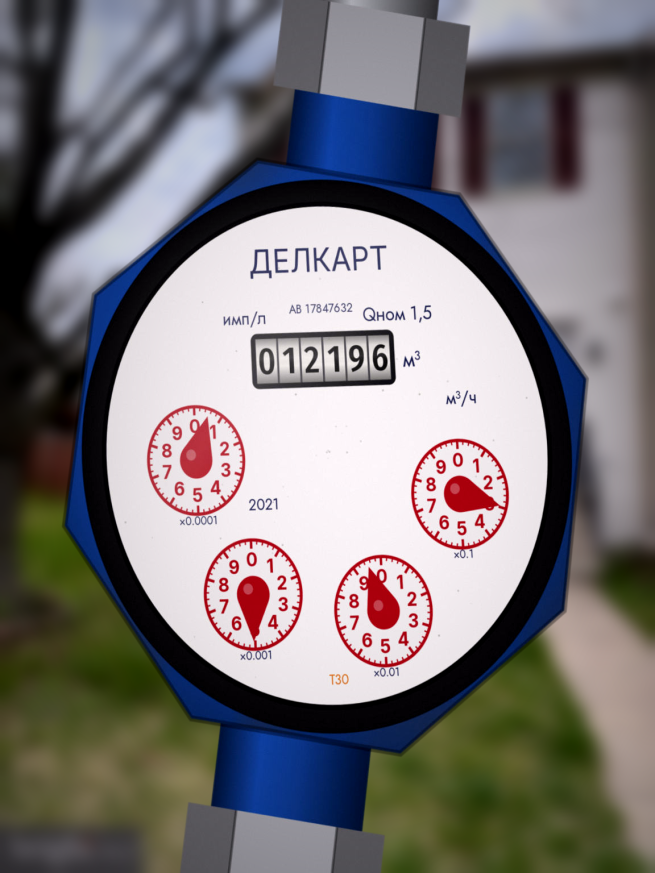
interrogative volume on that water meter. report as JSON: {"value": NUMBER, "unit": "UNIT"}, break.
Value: {"value": 12196.2950, "unit": "m³"}
